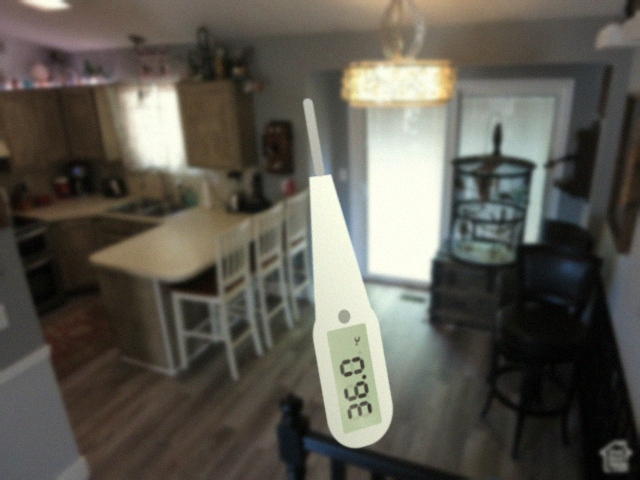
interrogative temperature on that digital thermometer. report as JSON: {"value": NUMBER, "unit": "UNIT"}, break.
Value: {"value": 36.0, "unit": "°C"}
